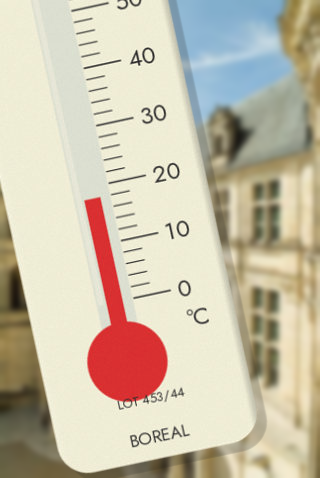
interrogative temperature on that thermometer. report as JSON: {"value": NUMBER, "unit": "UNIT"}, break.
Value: {"value": 18, "unit": "°C"}
